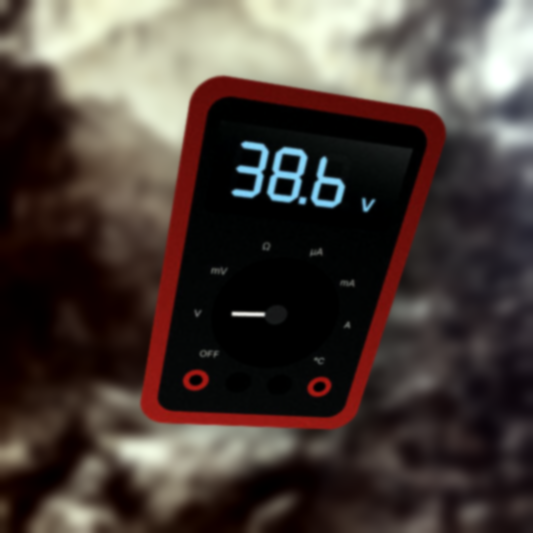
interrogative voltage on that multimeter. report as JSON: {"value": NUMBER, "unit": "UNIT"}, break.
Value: {"value": 38.6, "unit": "V"}
